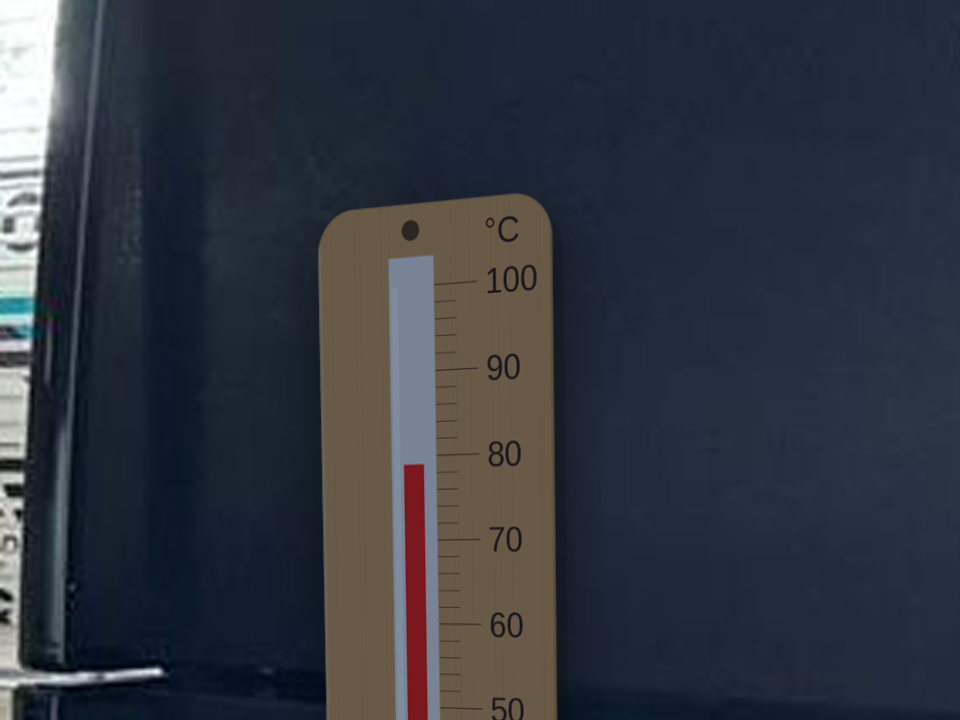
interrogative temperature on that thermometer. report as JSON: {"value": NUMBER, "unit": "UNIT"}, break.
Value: {"value": 79, "unit": "°C"}
